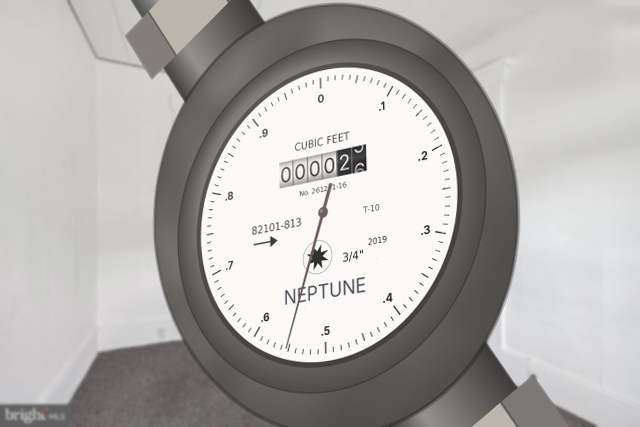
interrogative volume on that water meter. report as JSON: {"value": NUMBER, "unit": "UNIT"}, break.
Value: {"value": 25.55, "unit": "ft³"}
